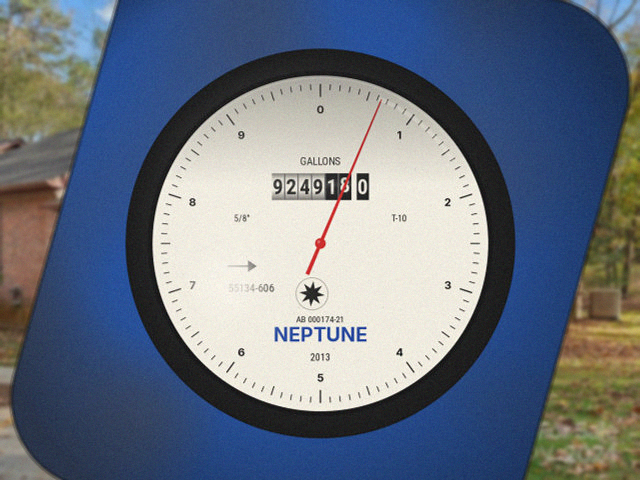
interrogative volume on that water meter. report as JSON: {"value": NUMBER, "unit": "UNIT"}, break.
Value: {"value": 9249180.6, "unit": "gal"}
